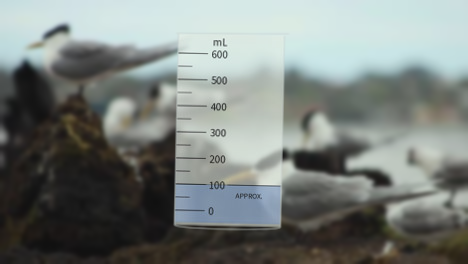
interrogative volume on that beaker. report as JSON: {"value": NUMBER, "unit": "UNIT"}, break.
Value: {"value": 100, "unit": "mL"}
